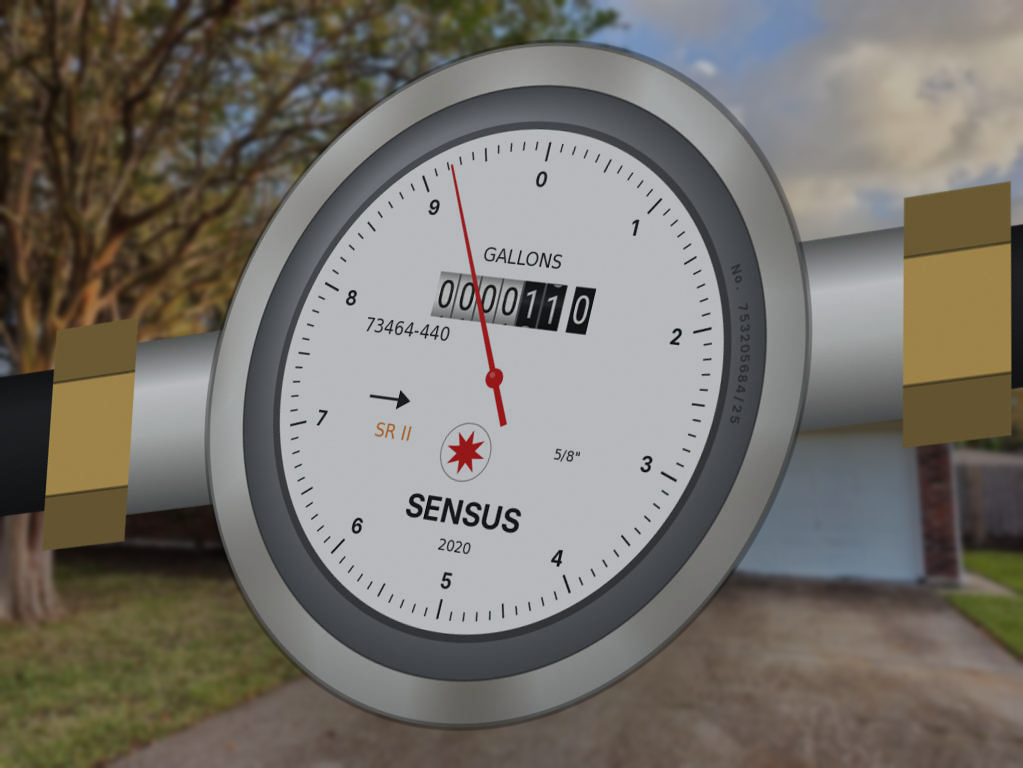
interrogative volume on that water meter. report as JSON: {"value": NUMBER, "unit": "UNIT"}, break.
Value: {"value": 109.2, "unit": "gal"}
